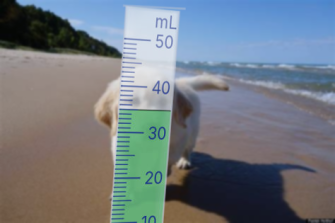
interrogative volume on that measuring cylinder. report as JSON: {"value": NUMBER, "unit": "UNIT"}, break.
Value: {"value": 35, "unit": "mL"}
